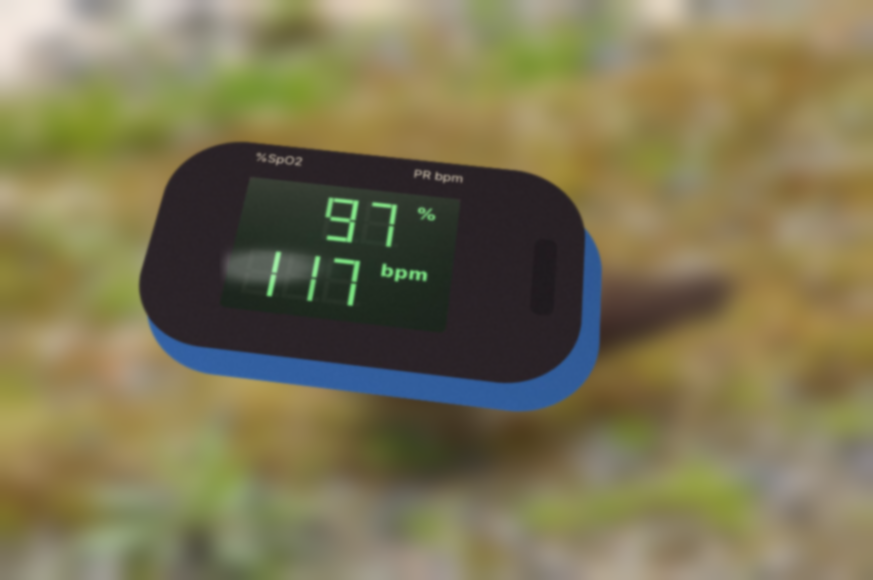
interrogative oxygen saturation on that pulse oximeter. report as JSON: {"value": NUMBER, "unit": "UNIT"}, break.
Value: {"value": 97, "unit": "%"}
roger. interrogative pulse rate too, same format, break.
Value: {"value": 117, "unit": "bpm"}
